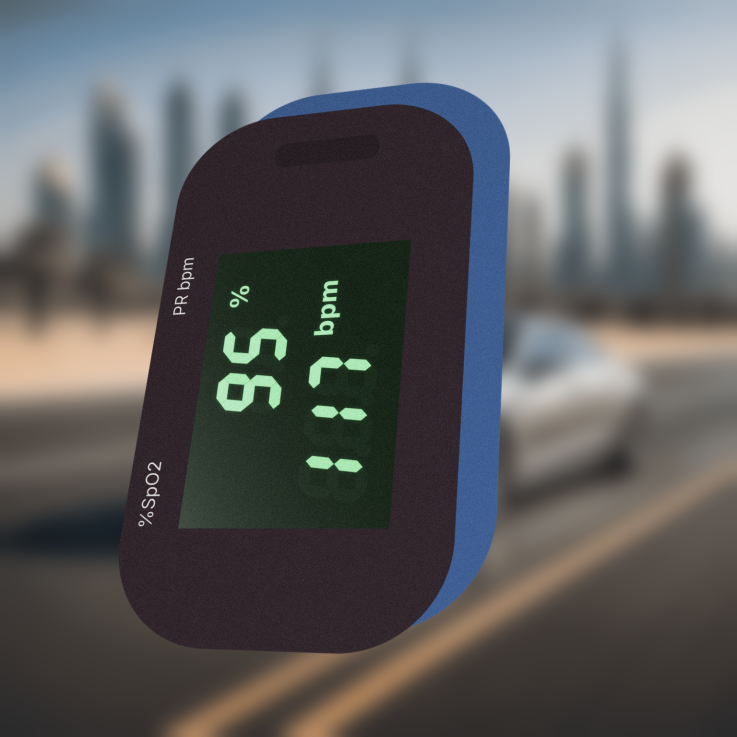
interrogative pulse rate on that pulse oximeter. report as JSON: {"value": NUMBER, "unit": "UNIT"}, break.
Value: {"value": 117, "unit": "bpm"}
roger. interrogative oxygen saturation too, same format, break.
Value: {"value": 95, "unit": "%"}
